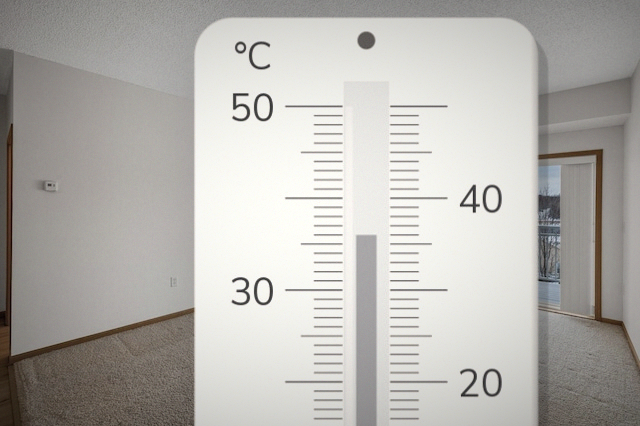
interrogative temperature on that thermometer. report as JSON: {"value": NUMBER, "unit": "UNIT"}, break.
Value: {"value": 36, "unit": "°C"}
